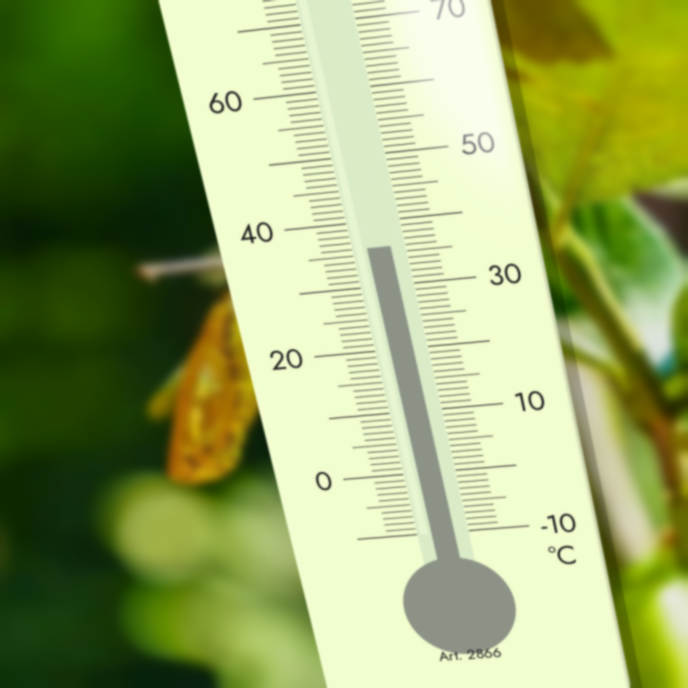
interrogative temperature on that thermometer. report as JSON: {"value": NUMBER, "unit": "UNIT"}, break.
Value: {"value": 36, "unit": "°C"}
